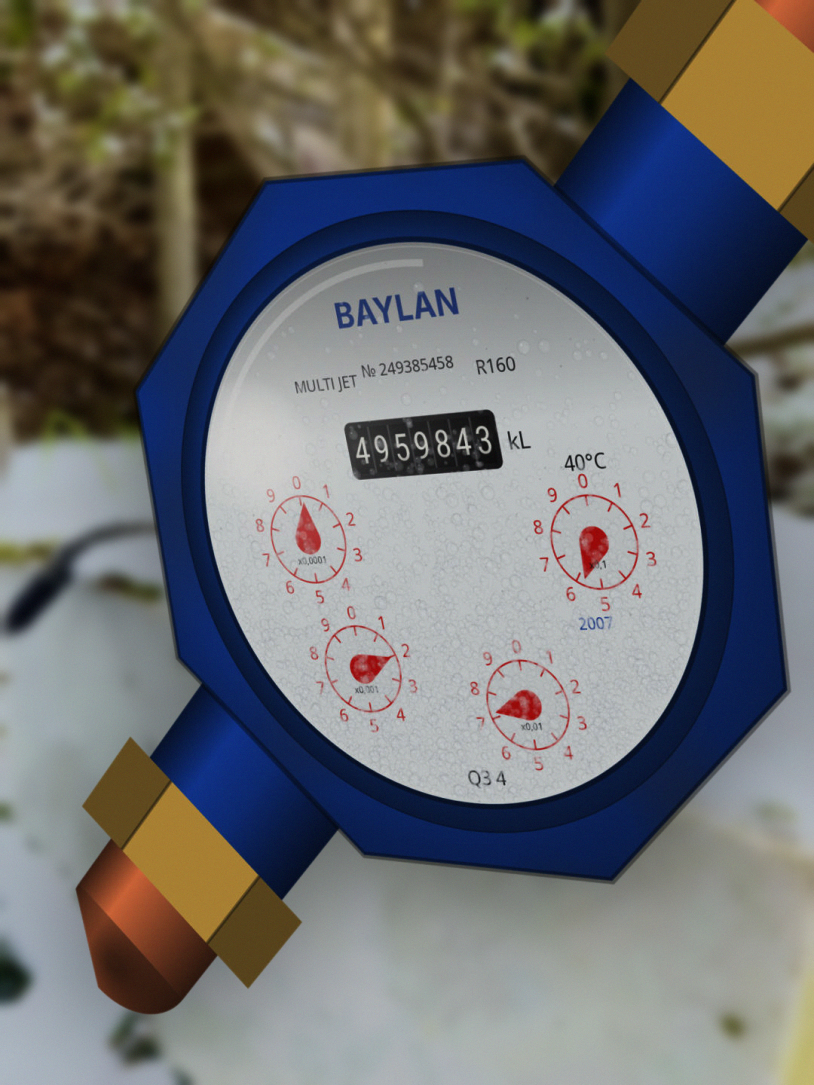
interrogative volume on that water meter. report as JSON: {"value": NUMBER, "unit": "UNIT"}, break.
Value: {"value": 4959843.5720, "unit": "kL"}
